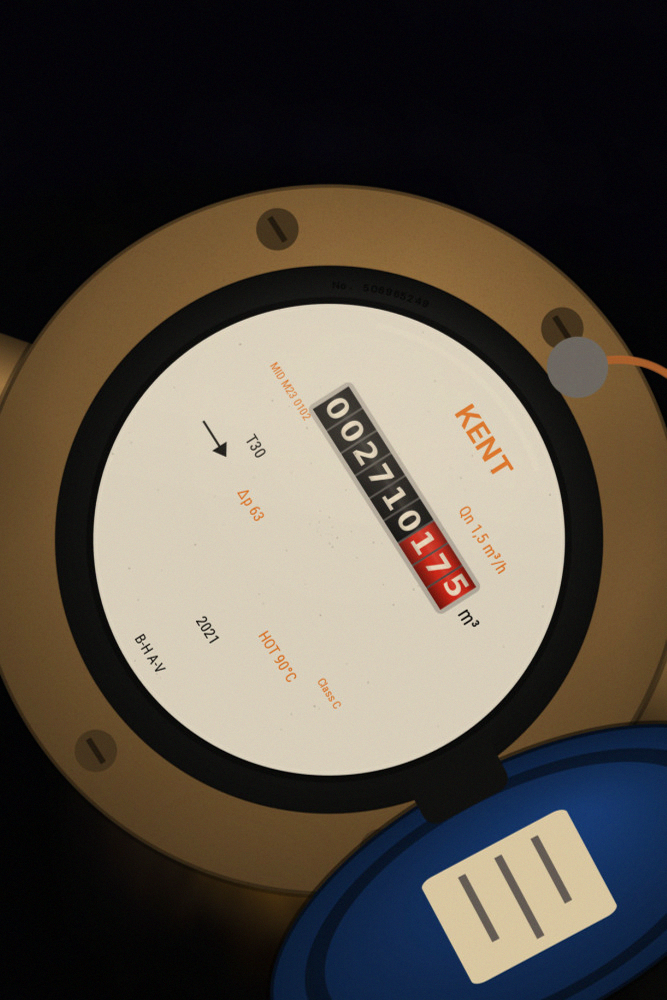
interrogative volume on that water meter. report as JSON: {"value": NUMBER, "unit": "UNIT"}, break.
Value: {"value": 2710.175, "unit": "m³"}
